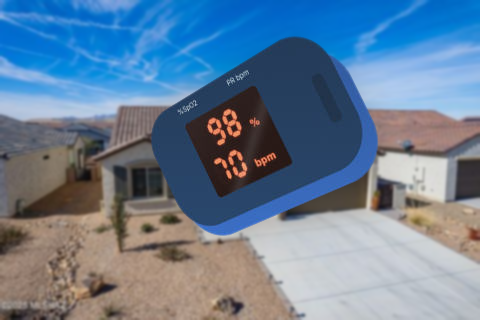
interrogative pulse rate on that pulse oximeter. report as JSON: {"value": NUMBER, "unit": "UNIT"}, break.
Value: {"value": 70, "unit": "bpm"}
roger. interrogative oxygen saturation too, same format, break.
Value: {"value": 98, "unit": "%"}
